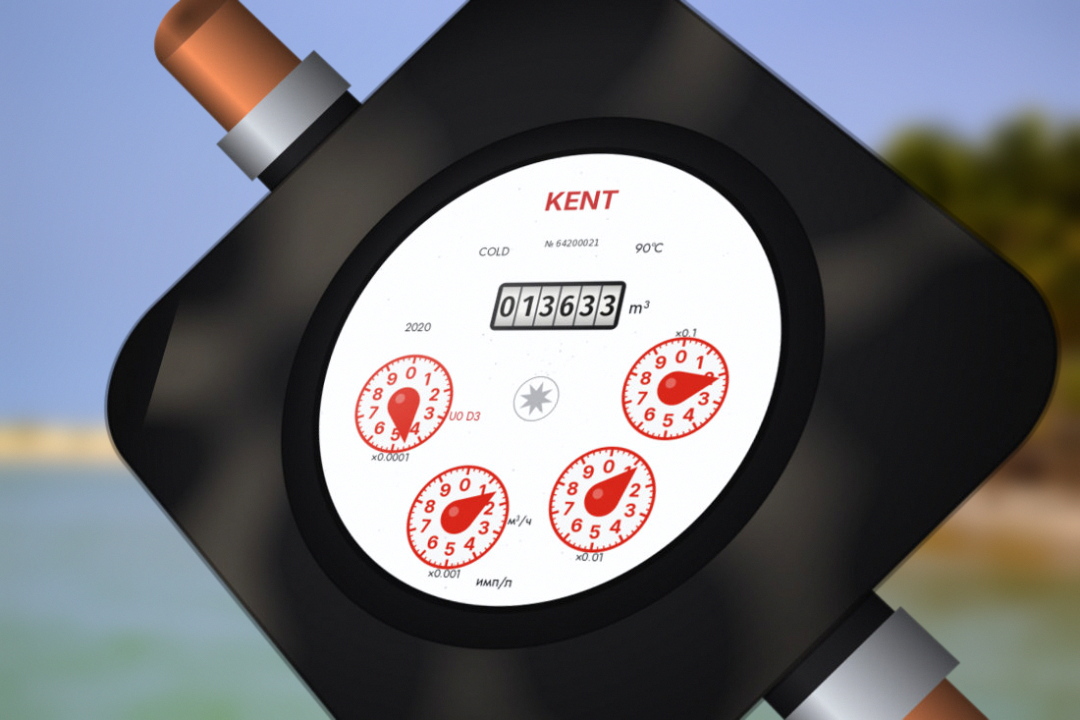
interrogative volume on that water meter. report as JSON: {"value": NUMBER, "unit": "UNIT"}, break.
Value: {"value": 13633.2114, "unit": "m³"}
